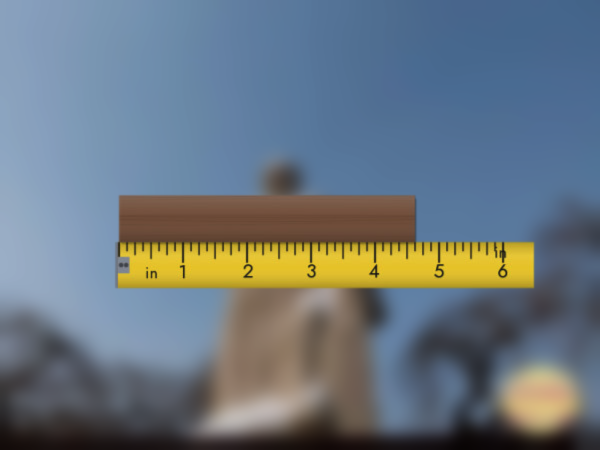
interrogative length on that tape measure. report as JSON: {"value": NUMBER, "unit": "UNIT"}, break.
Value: {"value": 4.625, "unit": "in"}
